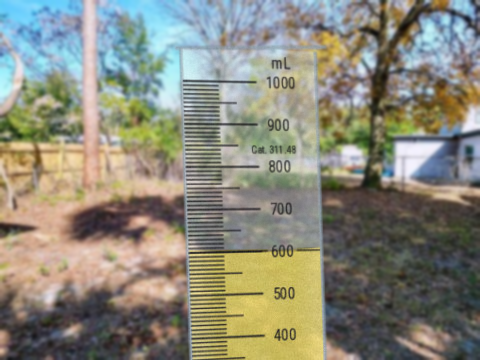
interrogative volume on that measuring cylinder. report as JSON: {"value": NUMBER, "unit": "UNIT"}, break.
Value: {"value": 600, "unit": "mL"}
